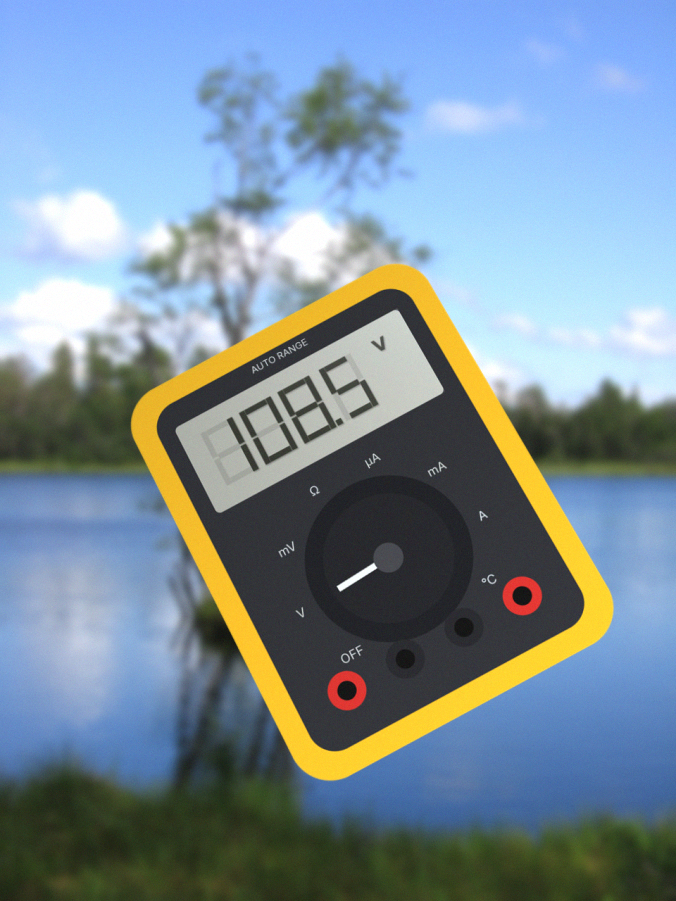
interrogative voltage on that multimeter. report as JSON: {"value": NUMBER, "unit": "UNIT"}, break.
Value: {"value": 108.5, "unit": "V"}
